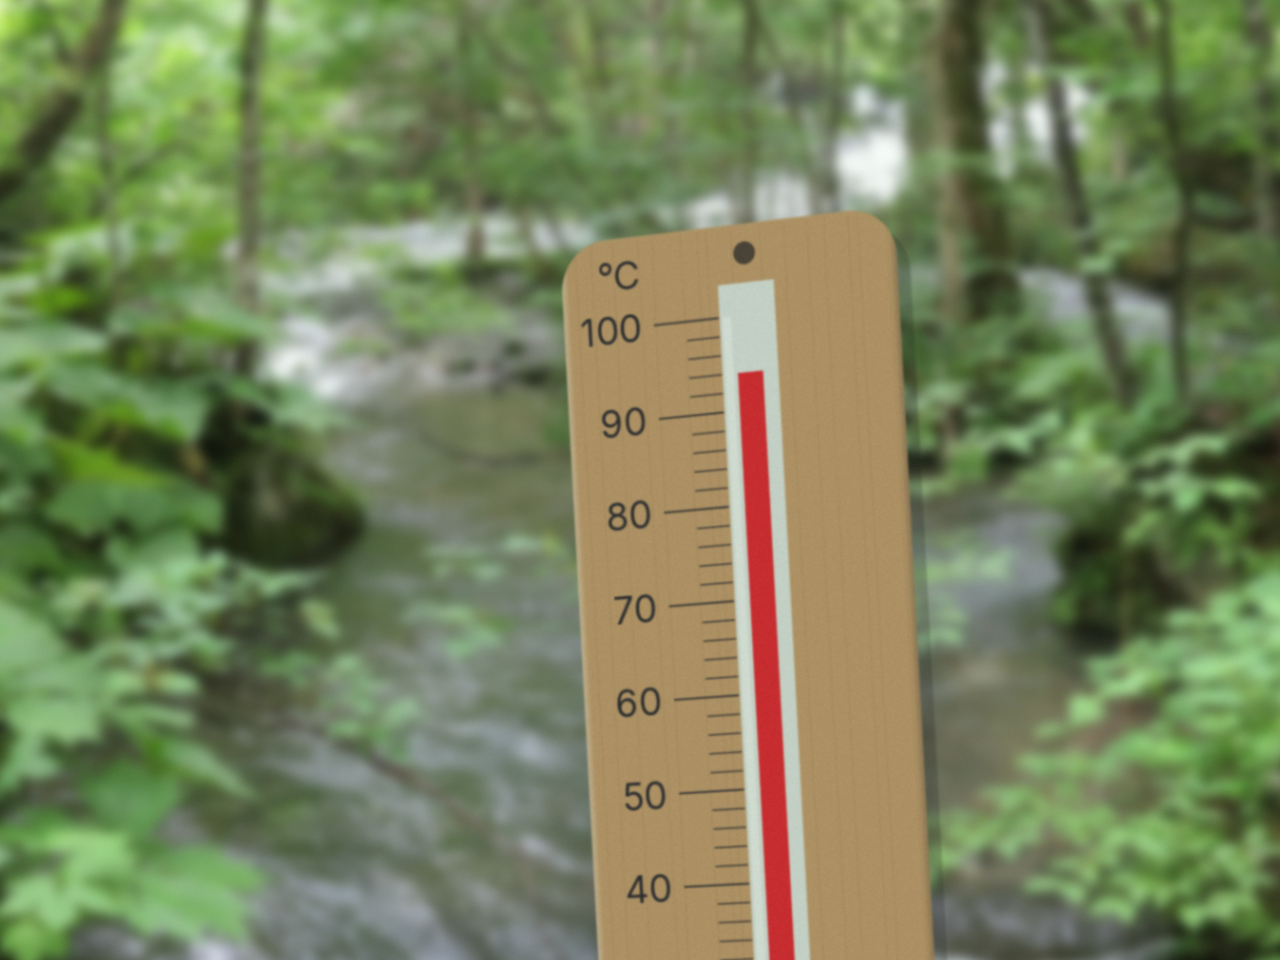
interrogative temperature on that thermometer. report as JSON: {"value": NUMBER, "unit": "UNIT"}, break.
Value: {"value": 94, "unit": "°C"}
